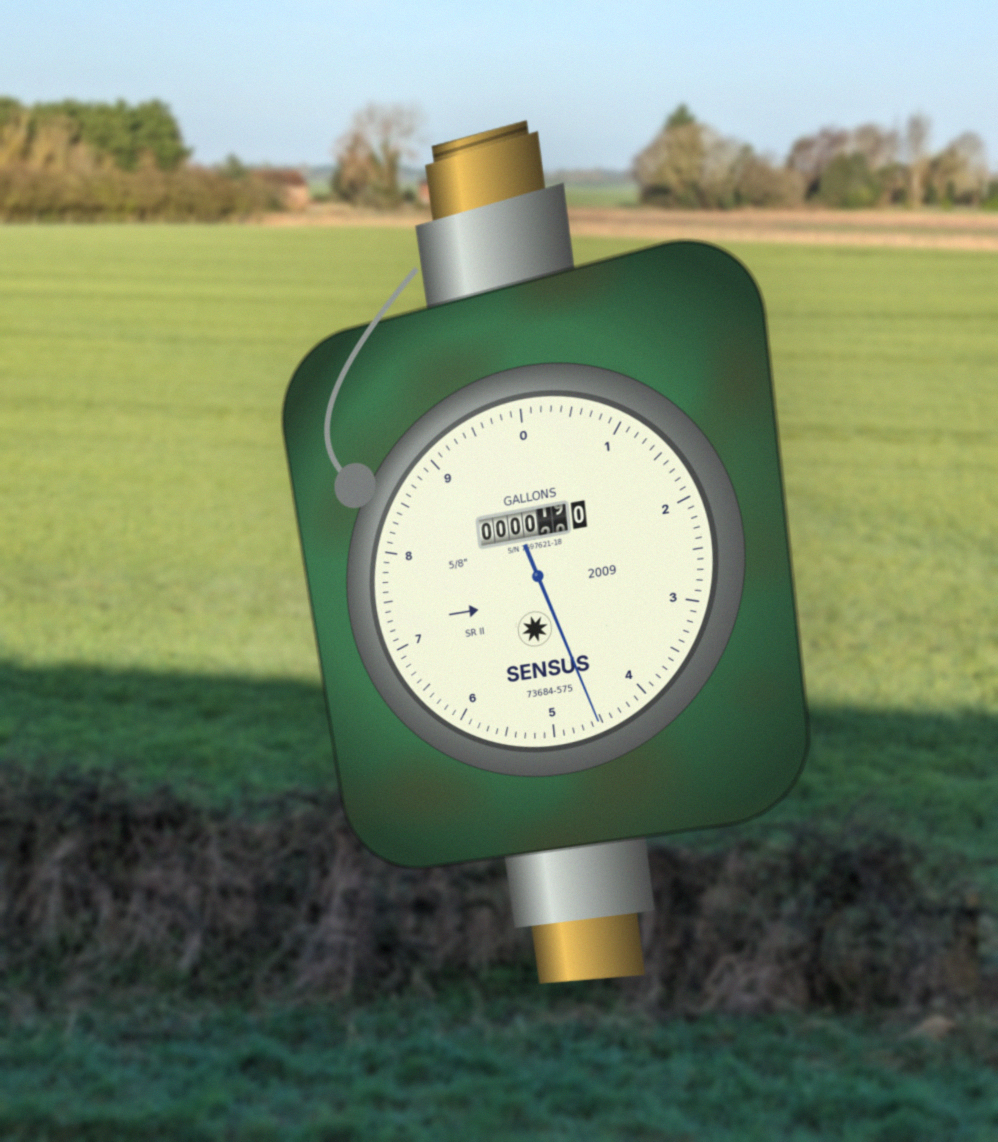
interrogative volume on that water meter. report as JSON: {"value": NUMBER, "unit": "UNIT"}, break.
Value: {"value": 194.5, "unit": "gal"}
